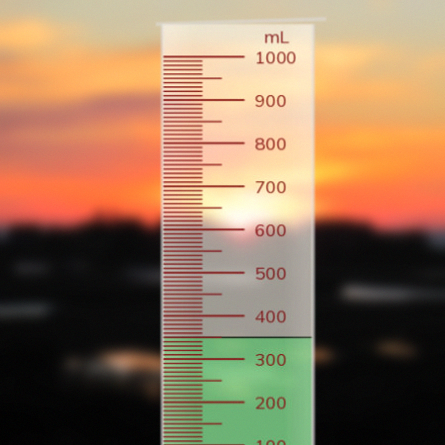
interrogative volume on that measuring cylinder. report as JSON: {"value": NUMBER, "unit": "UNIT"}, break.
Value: {"value": 350, "unit": "mL"}
